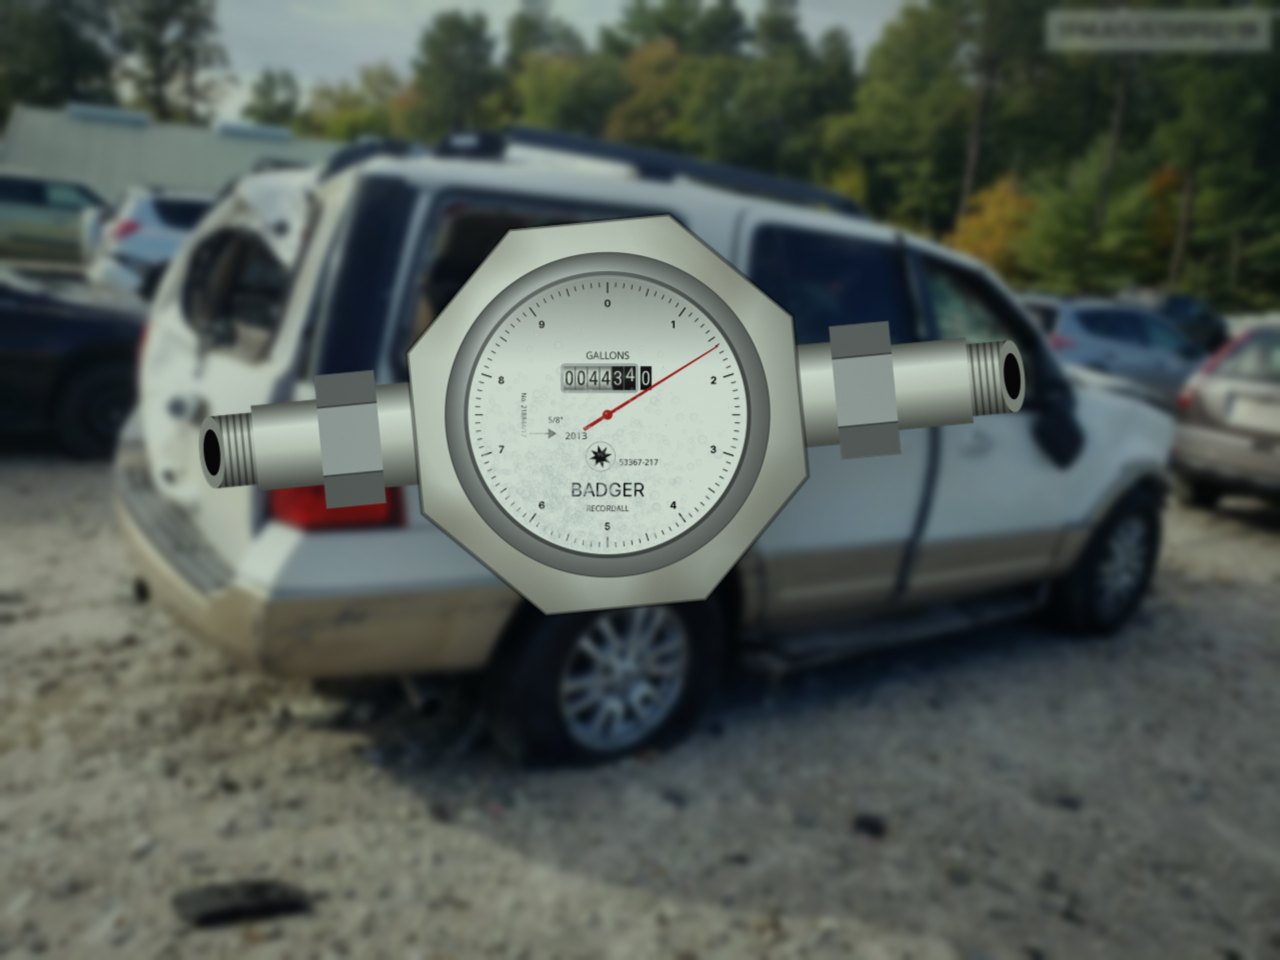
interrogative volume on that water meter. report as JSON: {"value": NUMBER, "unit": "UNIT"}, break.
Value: {"value": 44341.6, "unit": "gal"}
